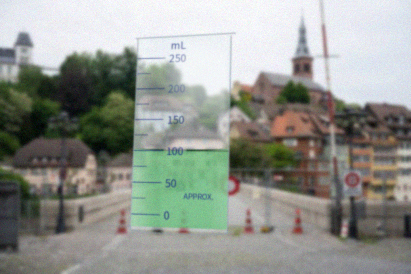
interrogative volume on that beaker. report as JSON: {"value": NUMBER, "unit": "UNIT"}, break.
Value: {"value": 100, "unit": "mL"}
